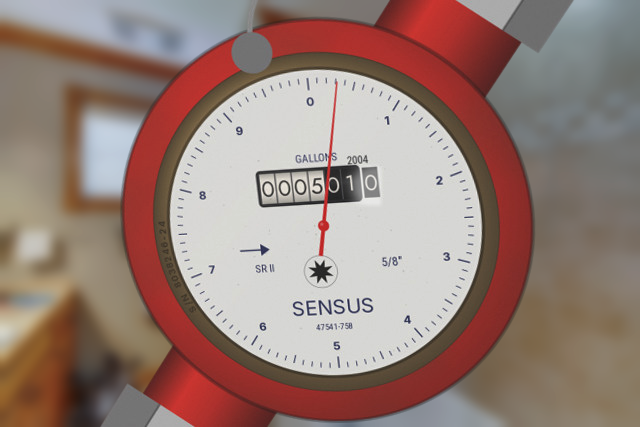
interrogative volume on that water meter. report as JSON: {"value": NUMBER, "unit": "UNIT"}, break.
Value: {"value": 5010.3, "unit": "gal"}
